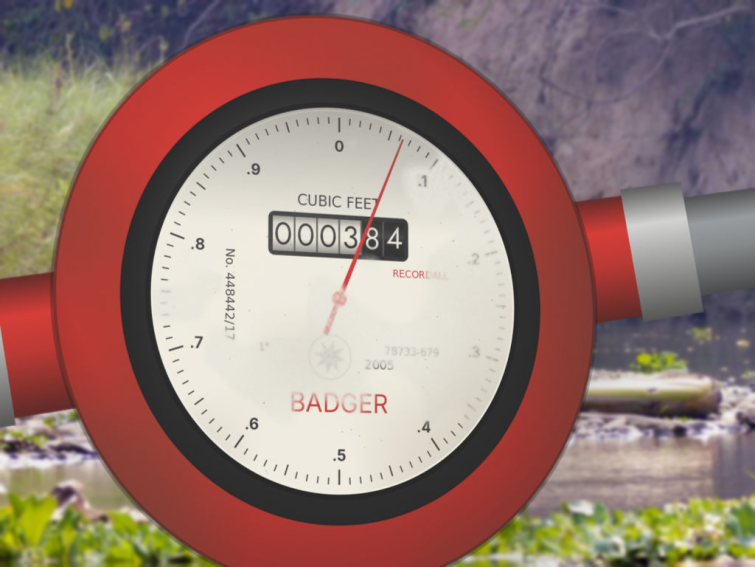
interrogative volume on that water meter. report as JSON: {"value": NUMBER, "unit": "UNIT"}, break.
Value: {"value": 384.06, "unit": "ft³"}
